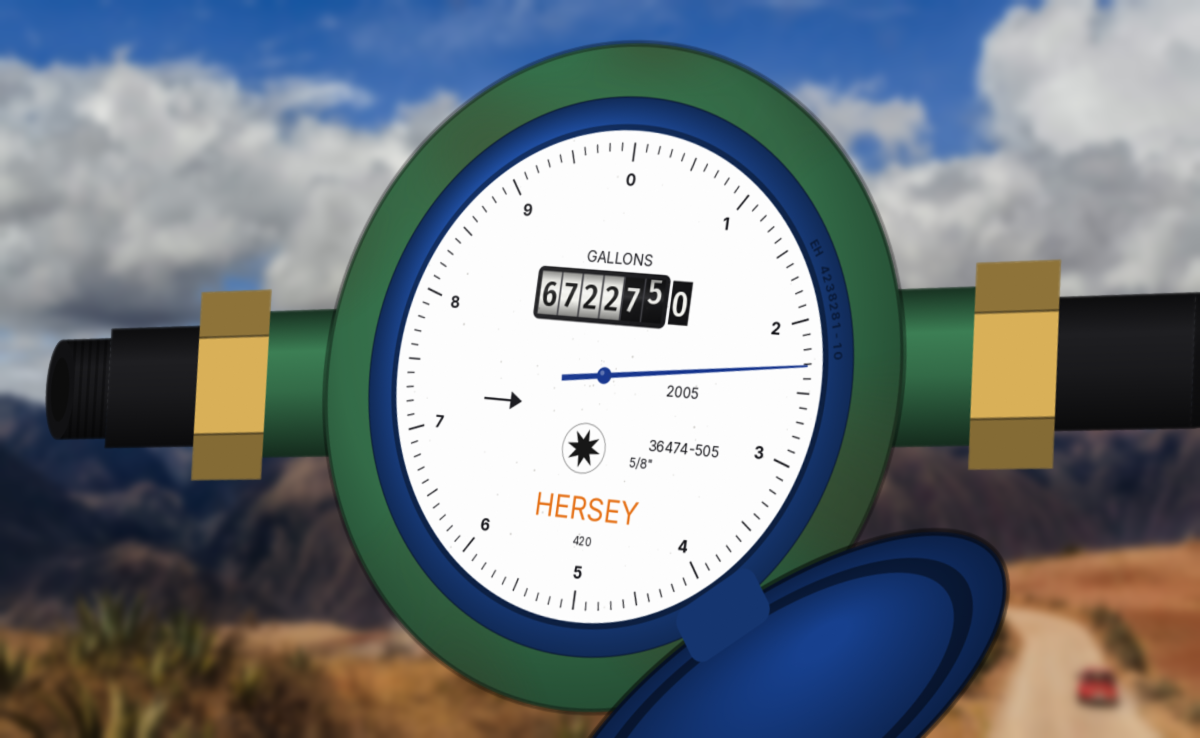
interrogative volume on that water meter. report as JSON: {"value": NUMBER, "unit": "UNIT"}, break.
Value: {"value": 6722752.3, "unit": "gal"}
